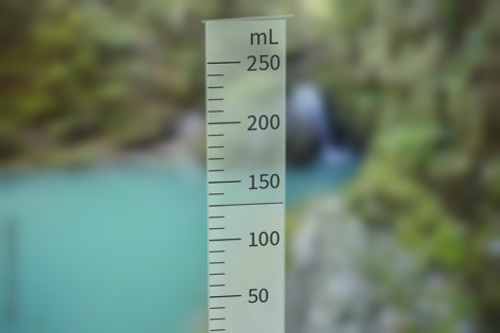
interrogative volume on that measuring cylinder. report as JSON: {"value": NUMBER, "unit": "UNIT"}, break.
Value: {"value": 130, "unit": "mL"}
